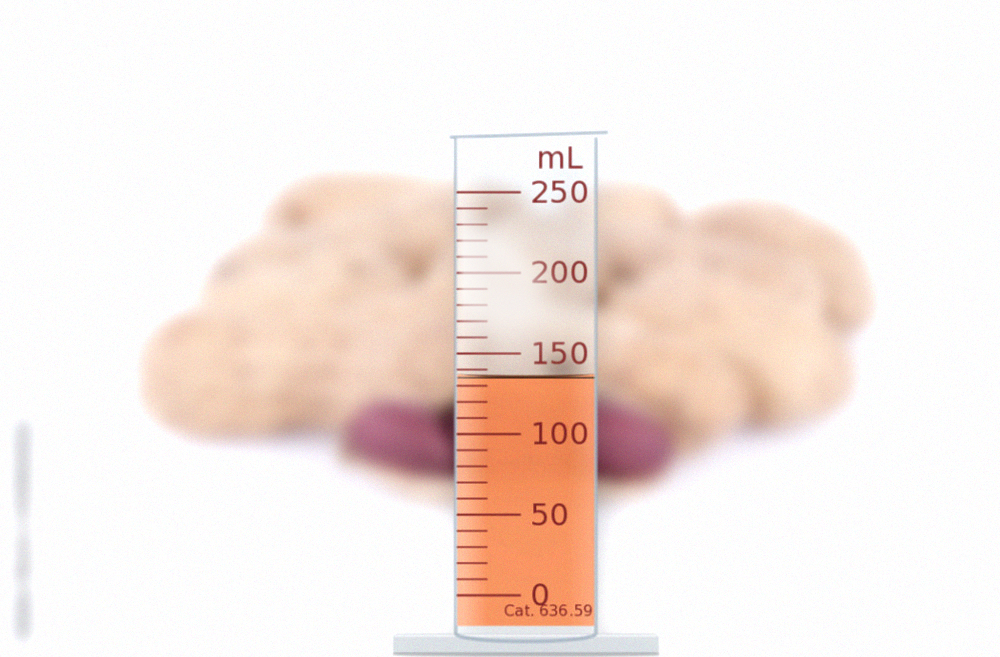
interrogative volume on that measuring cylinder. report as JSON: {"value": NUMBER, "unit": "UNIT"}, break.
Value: {"value": 135, "unit": "mL"}
